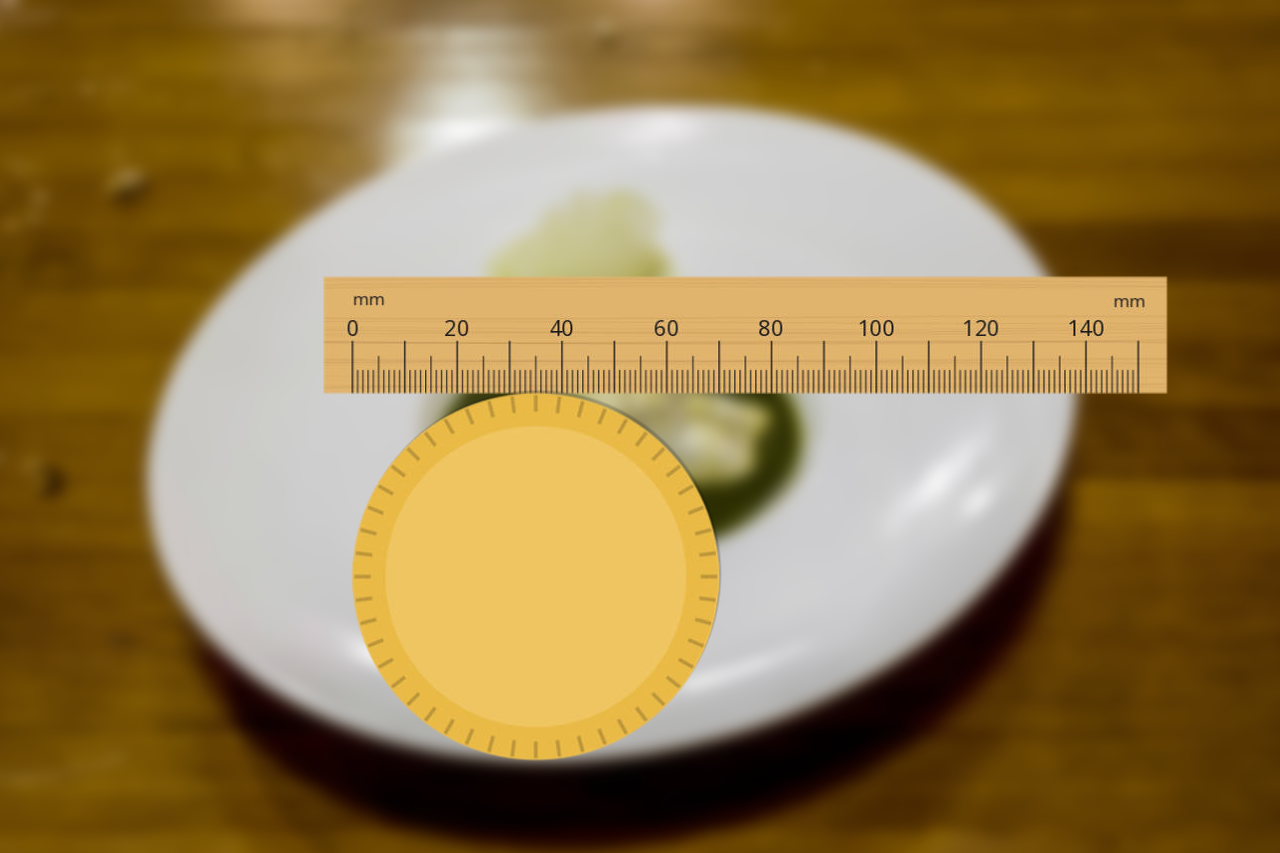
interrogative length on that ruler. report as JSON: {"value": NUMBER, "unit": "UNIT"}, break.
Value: {"value": 70, "unit": "mm"}
